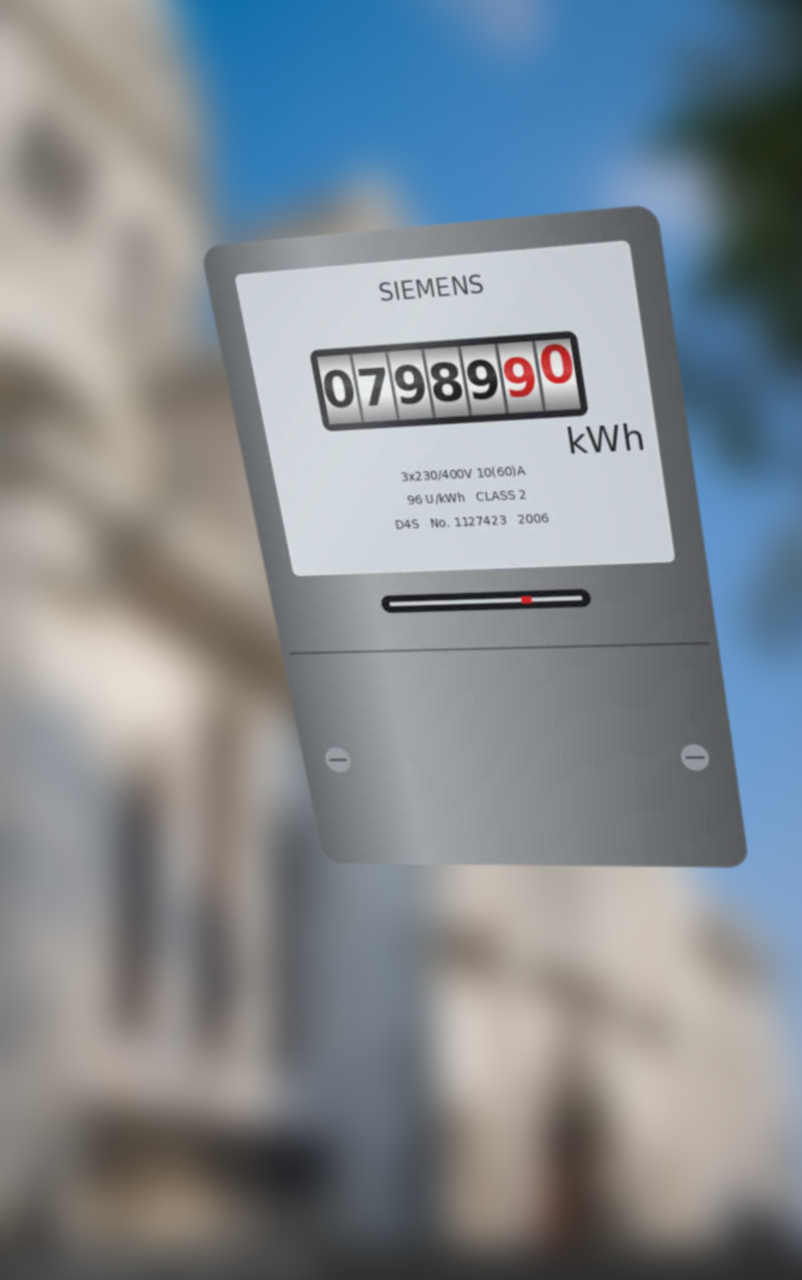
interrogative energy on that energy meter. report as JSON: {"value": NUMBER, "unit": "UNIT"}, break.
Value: {"value": 7989.90, "unit": "kWh"}
